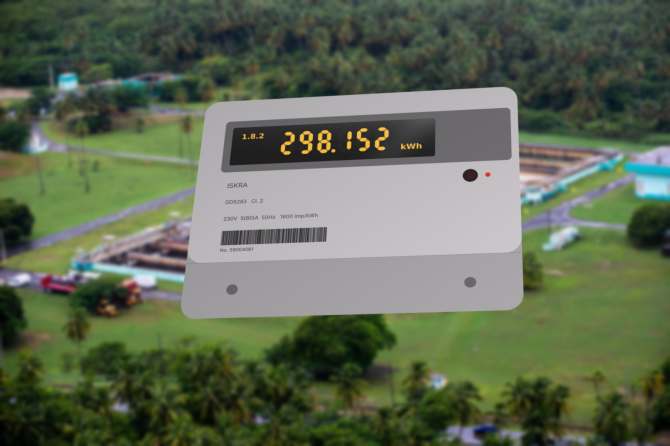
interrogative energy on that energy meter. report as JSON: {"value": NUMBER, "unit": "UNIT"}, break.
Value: {"value": 298.152, "unit": "kWh"}
